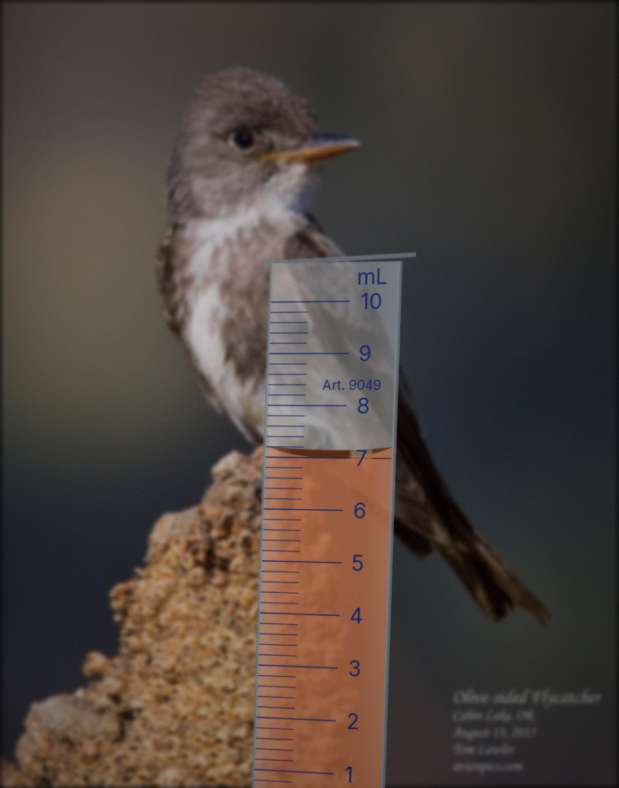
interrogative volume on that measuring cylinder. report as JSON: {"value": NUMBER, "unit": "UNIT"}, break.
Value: {"value": 7, "unit": "mL"}
